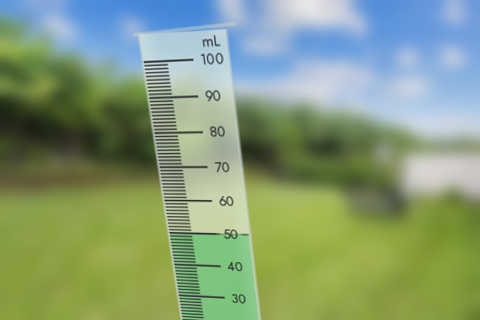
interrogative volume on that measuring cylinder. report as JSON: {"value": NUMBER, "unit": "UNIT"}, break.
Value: {"value": 50, "unit": "mL"}
